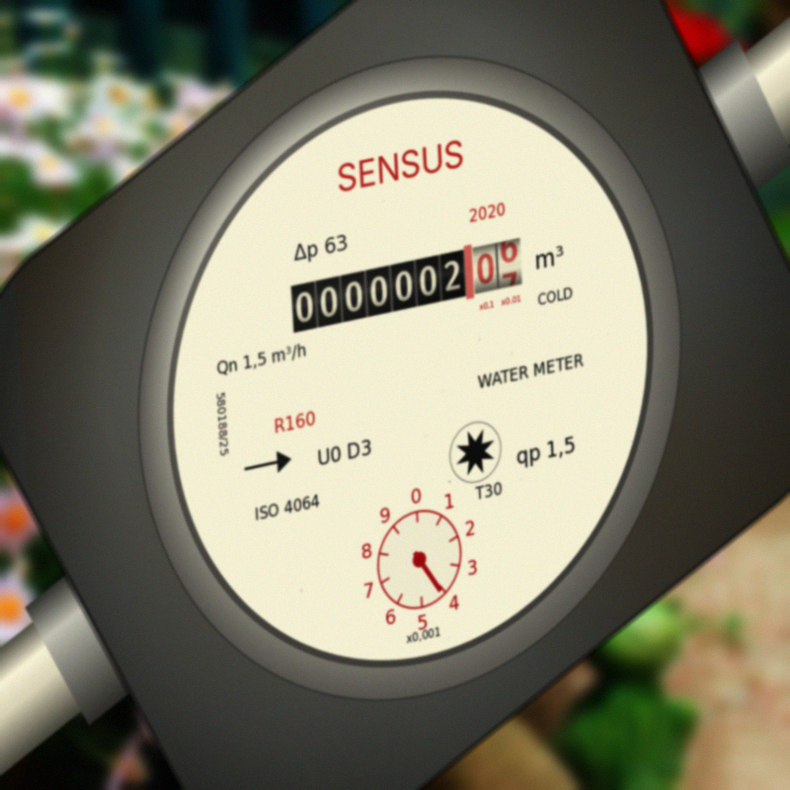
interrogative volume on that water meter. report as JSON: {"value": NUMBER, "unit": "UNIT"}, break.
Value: {"value": 2.064, "unit": "m³"}
